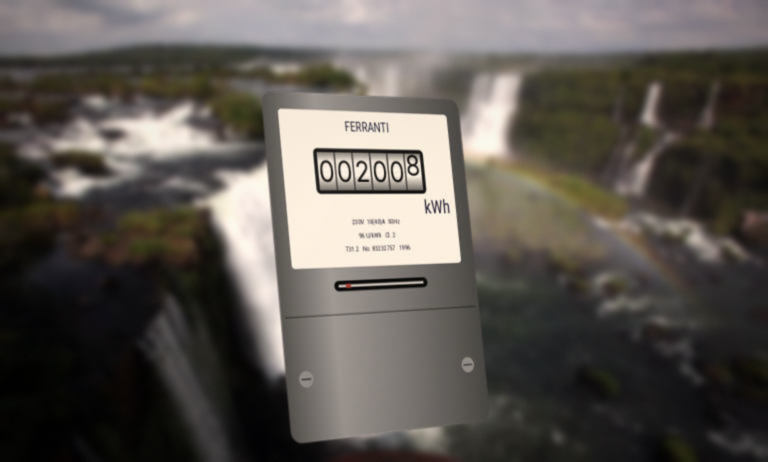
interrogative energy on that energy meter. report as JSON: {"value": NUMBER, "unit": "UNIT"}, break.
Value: {"value": 2008, "unit": "kWh"}
